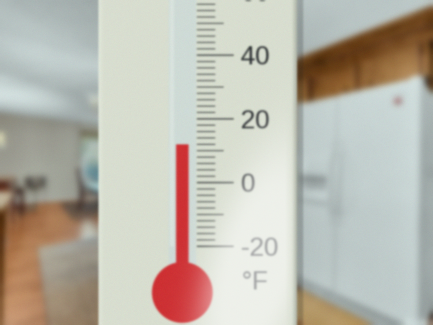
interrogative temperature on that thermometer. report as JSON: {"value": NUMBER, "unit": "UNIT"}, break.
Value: {"value": 12, "unit": "°F"}
